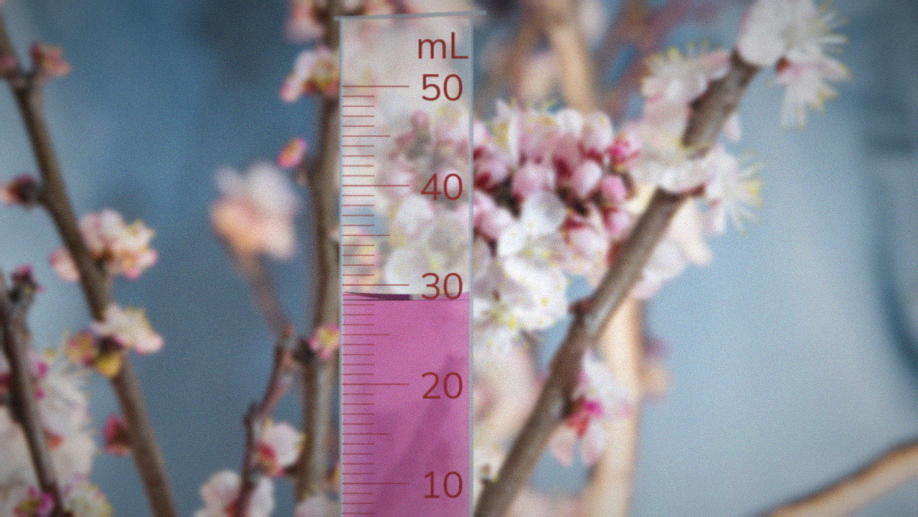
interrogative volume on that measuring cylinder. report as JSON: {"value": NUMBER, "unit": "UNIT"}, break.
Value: {"value": 28.5, "unit": "mL"}
